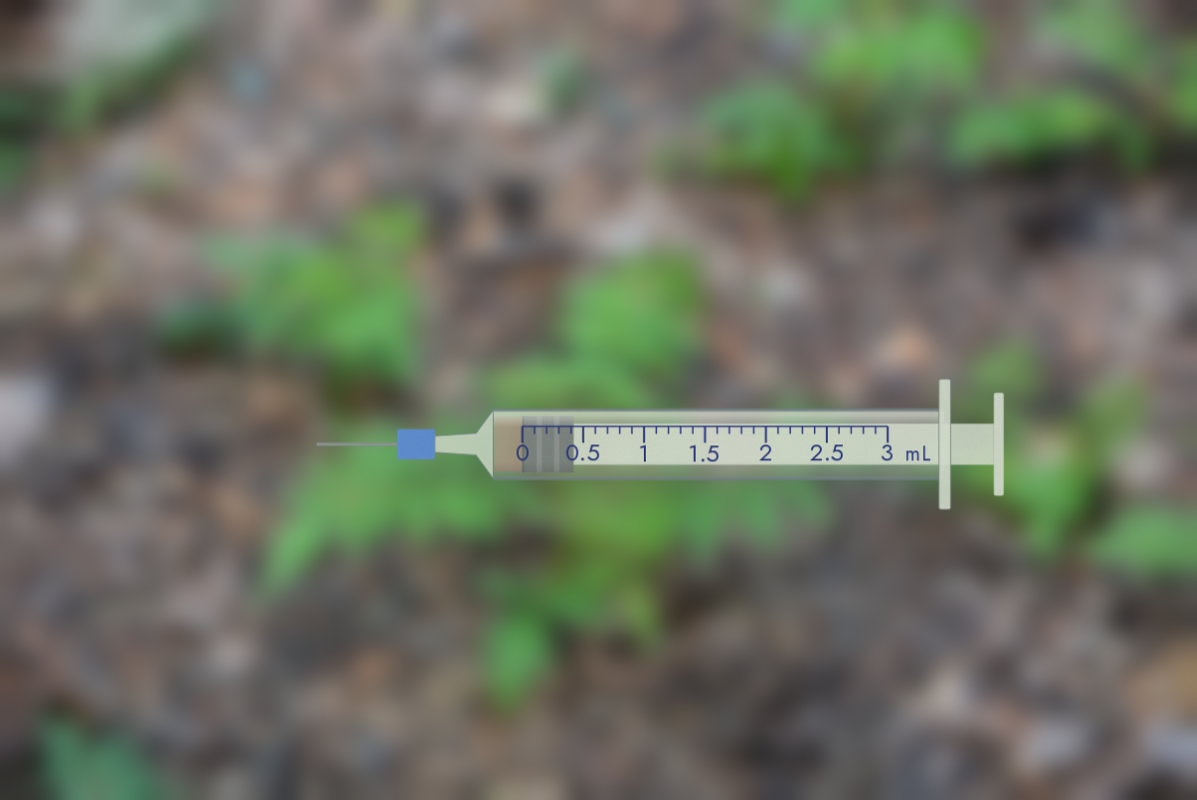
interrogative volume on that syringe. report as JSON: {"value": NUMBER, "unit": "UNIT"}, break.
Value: {"value": 0, "unit": "mL"}
